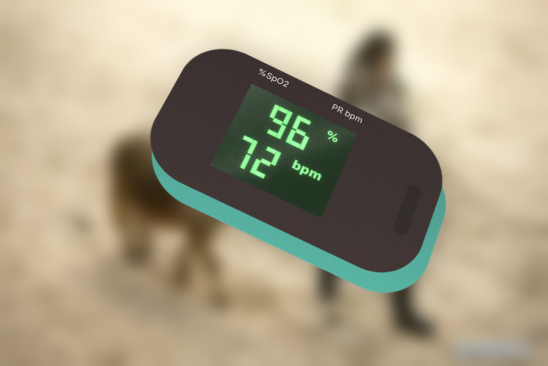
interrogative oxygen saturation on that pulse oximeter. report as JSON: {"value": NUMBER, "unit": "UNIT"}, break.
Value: {"value": 96, "unit": "%"}
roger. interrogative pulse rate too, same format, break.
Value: {"value": 72, "unit": "bpm"}
